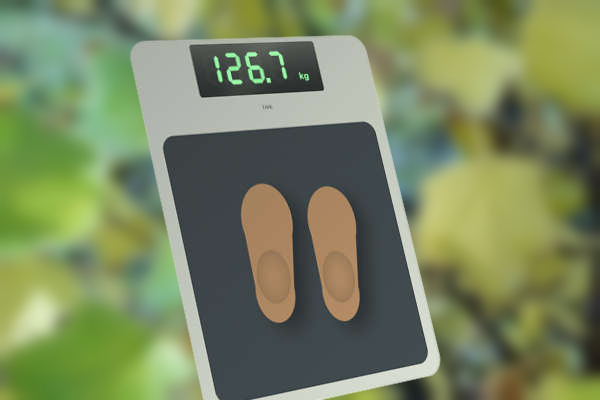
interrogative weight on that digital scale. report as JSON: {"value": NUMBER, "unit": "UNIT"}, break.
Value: {"value": 126.7, "unit": "kg"}
